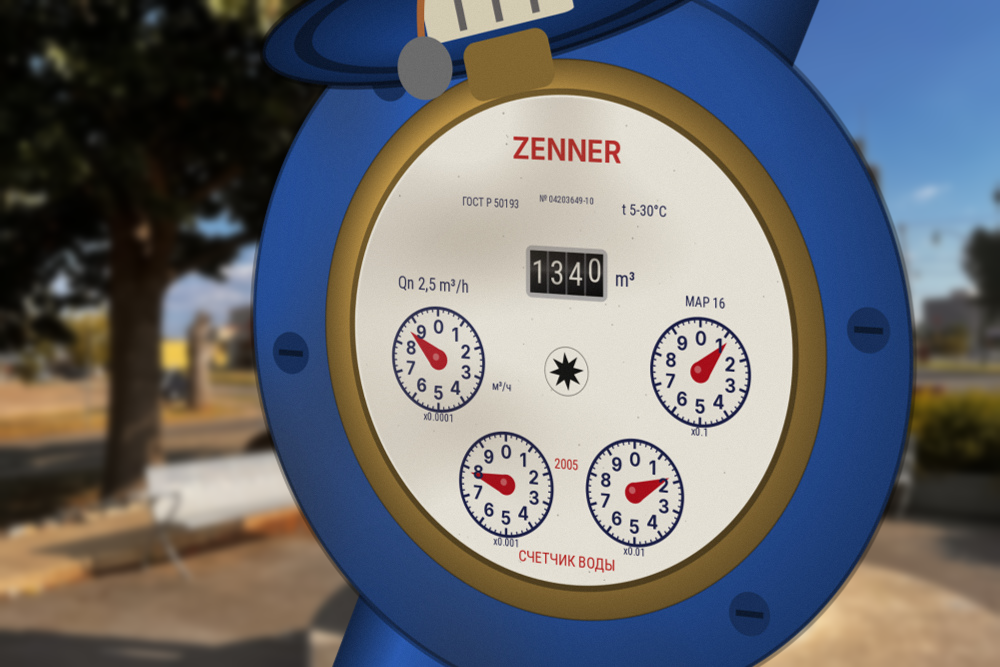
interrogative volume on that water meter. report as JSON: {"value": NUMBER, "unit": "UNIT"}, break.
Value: {"value": 1340.1178, "unit": "m³"}
